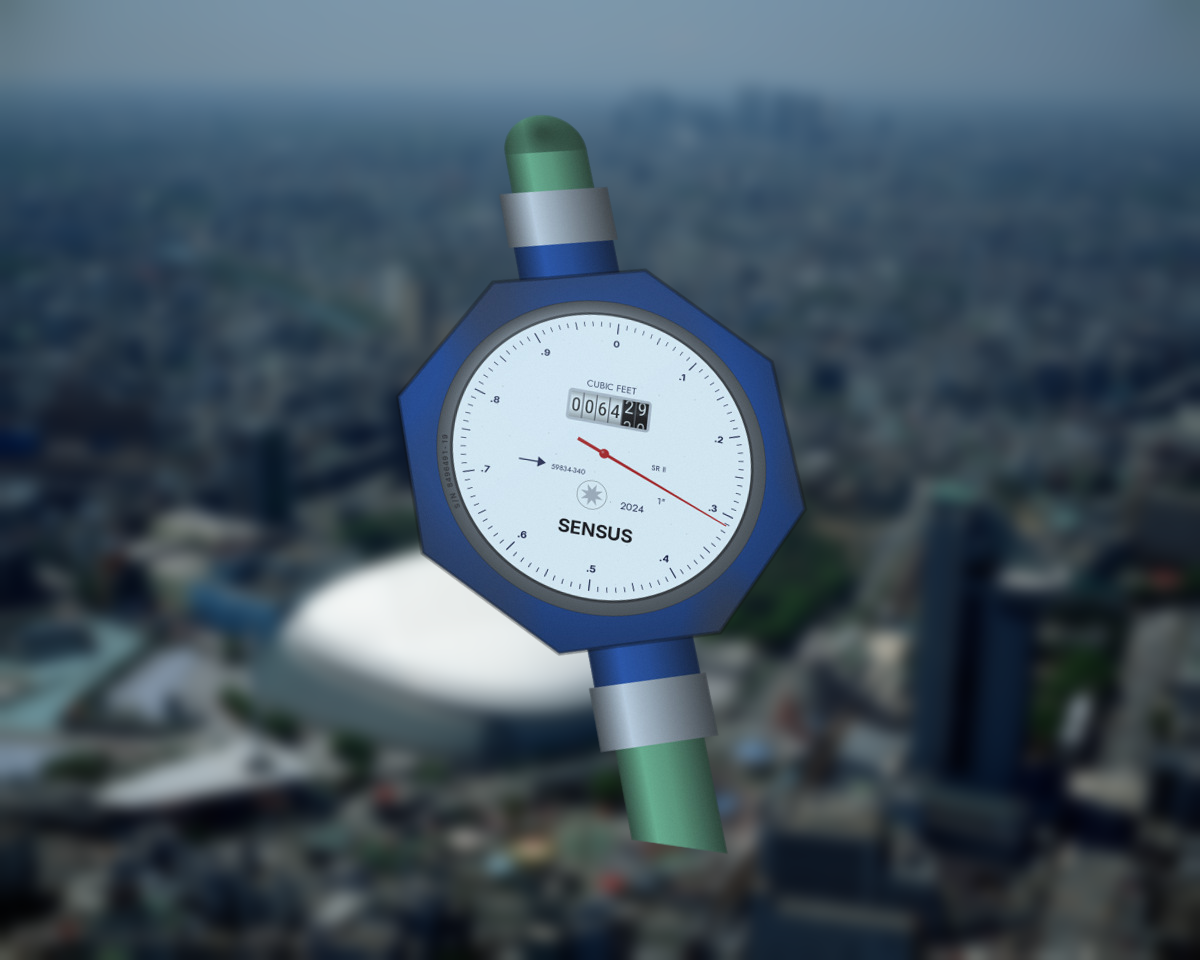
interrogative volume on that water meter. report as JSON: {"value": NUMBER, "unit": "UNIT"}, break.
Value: {"value": 6429.31, "unit": "ft³"}
